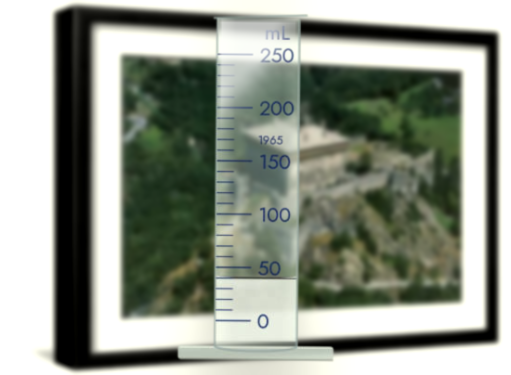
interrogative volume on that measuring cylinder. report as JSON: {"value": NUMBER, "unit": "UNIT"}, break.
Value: {"value": 40, "unit": "mL"}
